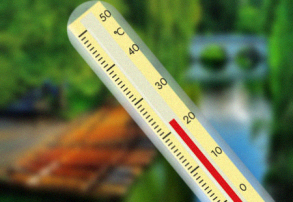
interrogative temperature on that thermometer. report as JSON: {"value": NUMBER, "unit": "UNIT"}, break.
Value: {"value": 22, "unit": "°C"}
